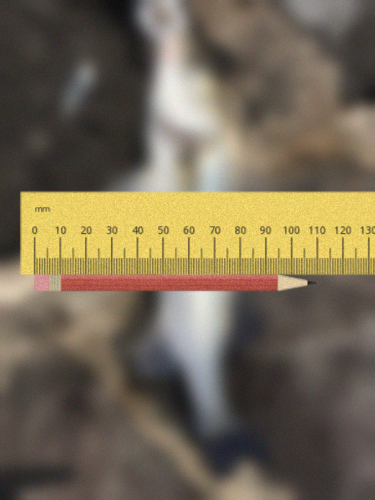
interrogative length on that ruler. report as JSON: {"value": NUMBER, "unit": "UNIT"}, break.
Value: {"value": 110, "unit": "mm"}
